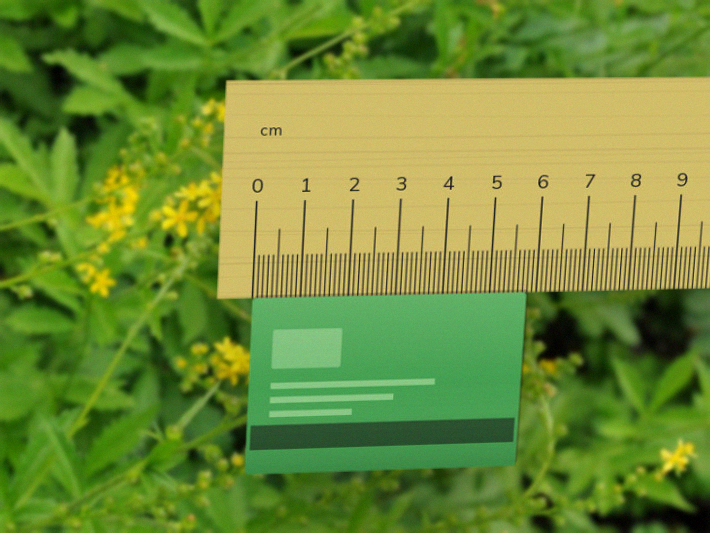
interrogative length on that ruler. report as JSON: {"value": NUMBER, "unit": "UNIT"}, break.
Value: {"value": 5.8, "unit": "cm"}
